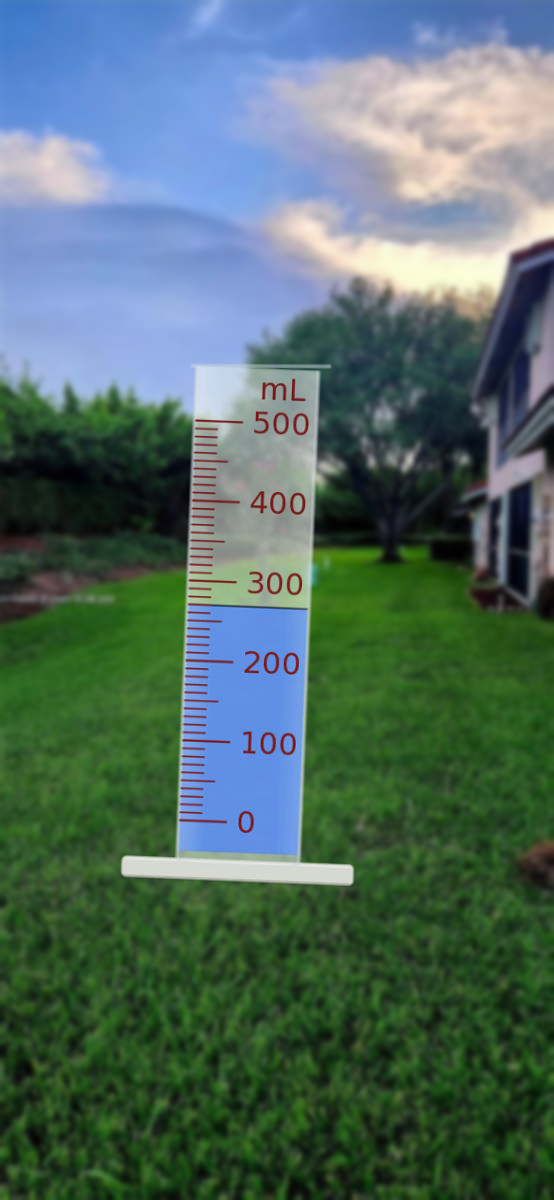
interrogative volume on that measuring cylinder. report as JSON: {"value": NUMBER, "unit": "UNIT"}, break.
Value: {"value": 270, "unit": "mL"}
